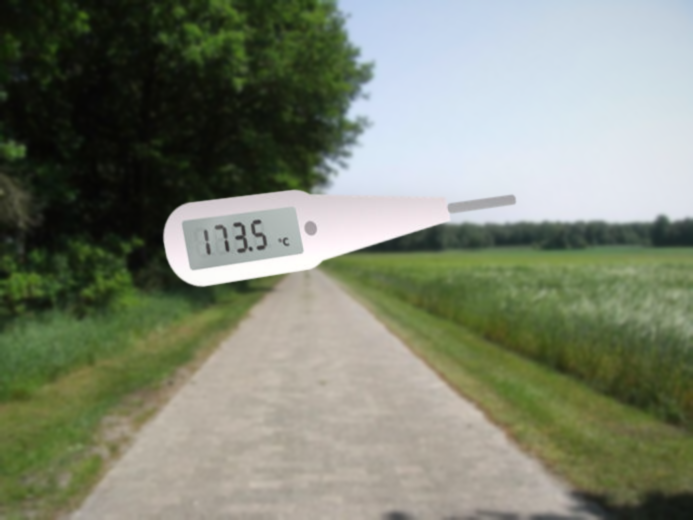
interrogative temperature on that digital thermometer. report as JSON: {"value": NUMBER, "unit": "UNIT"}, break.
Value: {"value": 173.5, "unit": "°C"}
